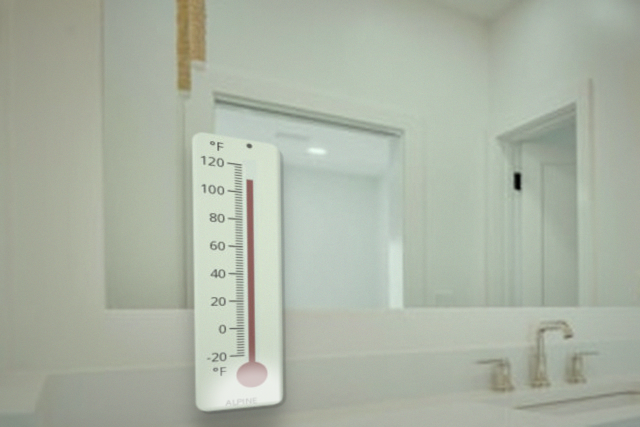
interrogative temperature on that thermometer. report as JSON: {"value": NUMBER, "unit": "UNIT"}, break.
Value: {"value": 110, "unit": "°F"}
